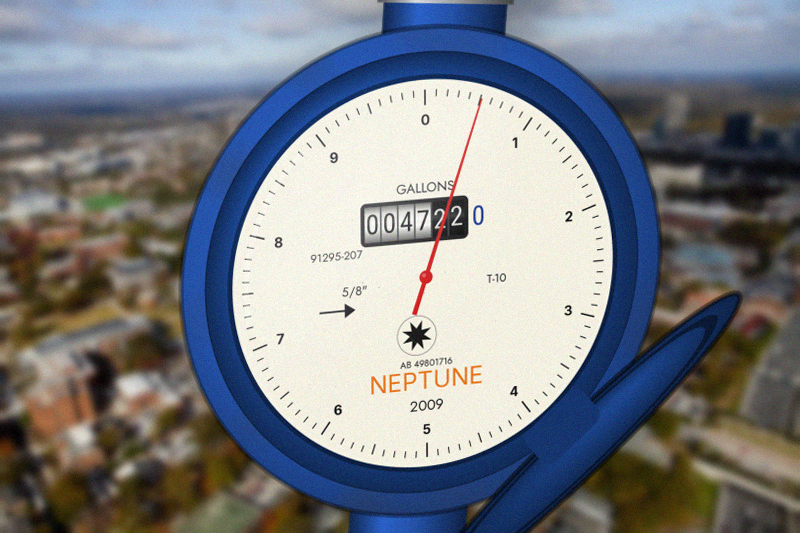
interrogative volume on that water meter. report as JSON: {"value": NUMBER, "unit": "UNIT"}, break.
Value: {"value": 47220.5, "unit": "gal"}
